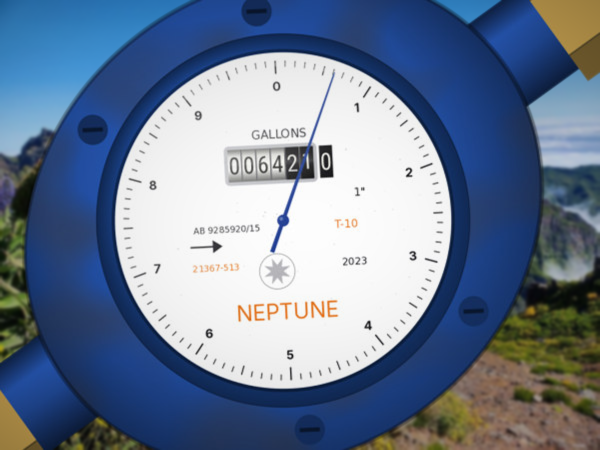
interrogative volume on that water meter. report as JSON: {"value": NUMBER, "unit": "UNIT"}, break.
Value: {"value": 64210.6, "unit": "gal"}
